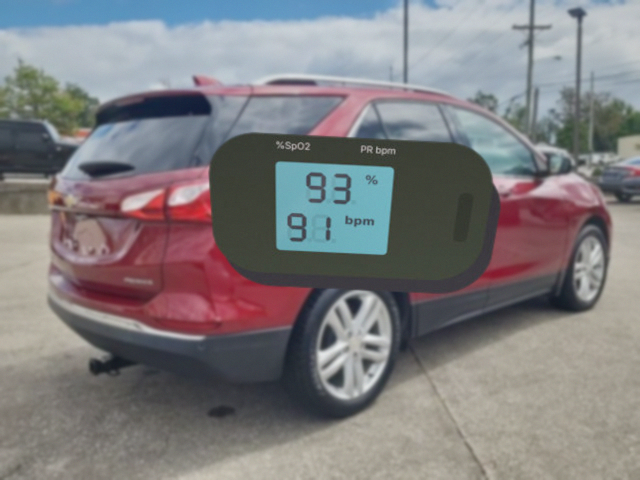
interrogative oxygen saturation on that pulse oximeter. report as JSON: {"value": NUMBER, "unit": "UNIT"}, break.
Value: {"value": 93, "unit": "%"}
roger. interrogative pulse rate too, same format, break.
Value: {"value": 91, "unit": "bpm"}
